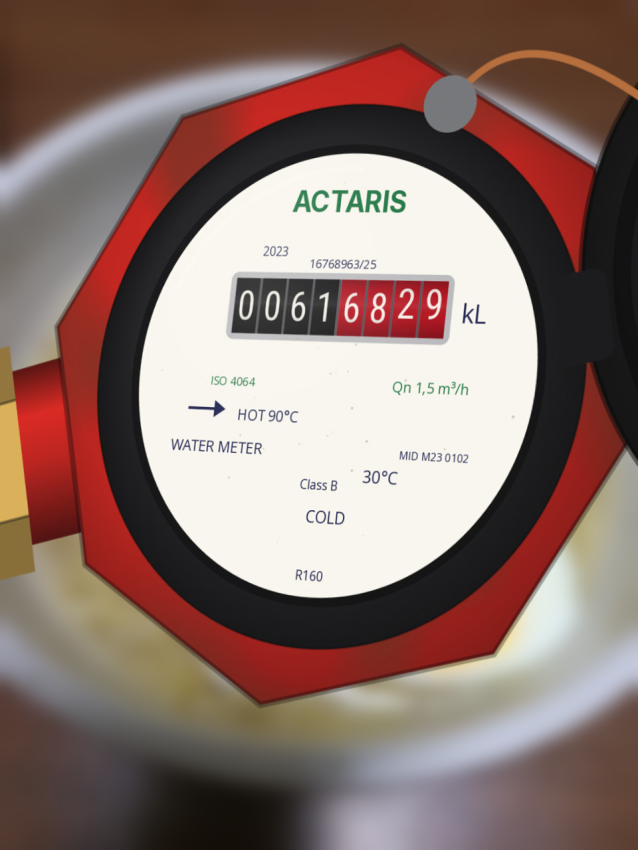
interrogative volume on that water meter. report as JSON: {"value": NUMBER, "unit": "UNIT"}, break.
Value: {"value": 61.6829, "unit": "kL"}
